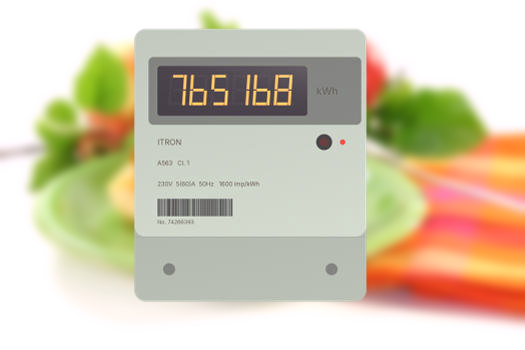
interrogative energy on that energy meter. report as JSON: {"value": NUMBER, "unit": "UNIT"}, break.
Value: {"value": 765168, "unit": "kWh"}
